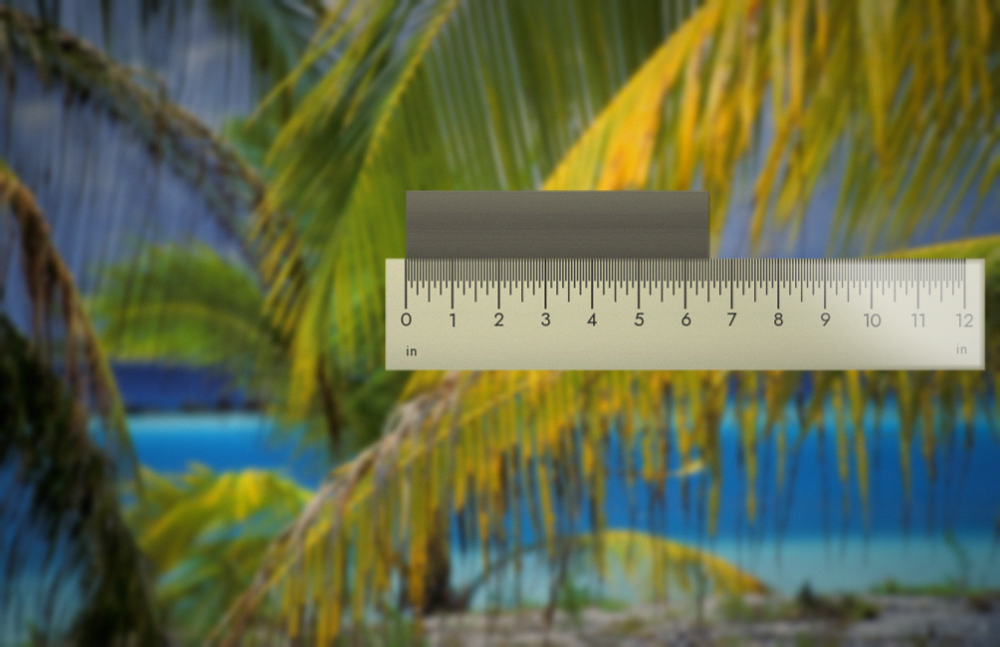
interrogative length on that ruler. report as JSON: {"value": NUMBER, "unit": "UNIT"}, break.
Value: {"value": 6.5, "unit": "in"}
